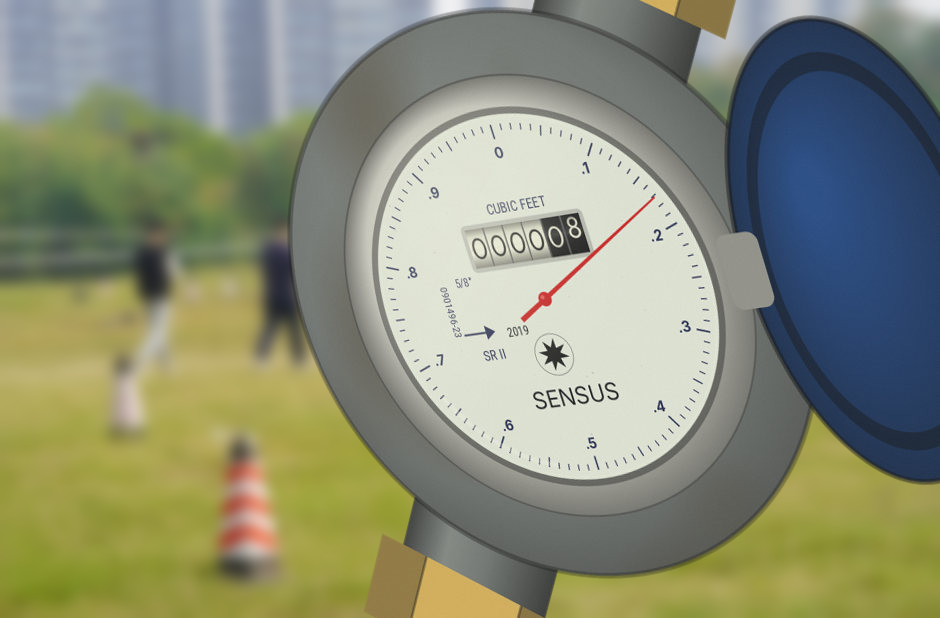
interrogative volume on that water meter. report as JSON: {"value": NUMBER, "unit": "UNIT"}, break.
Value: {"value": 8.17, "unit": "ft³"}
